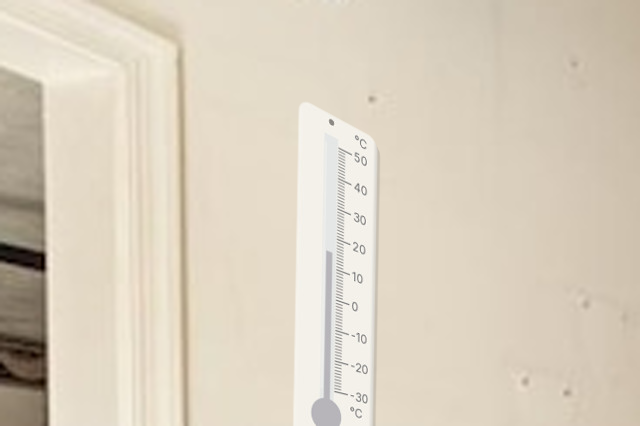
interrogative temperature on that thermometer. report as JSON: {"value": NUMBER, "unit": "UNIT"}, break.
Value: {"value": 15, "unit": "°C"}
